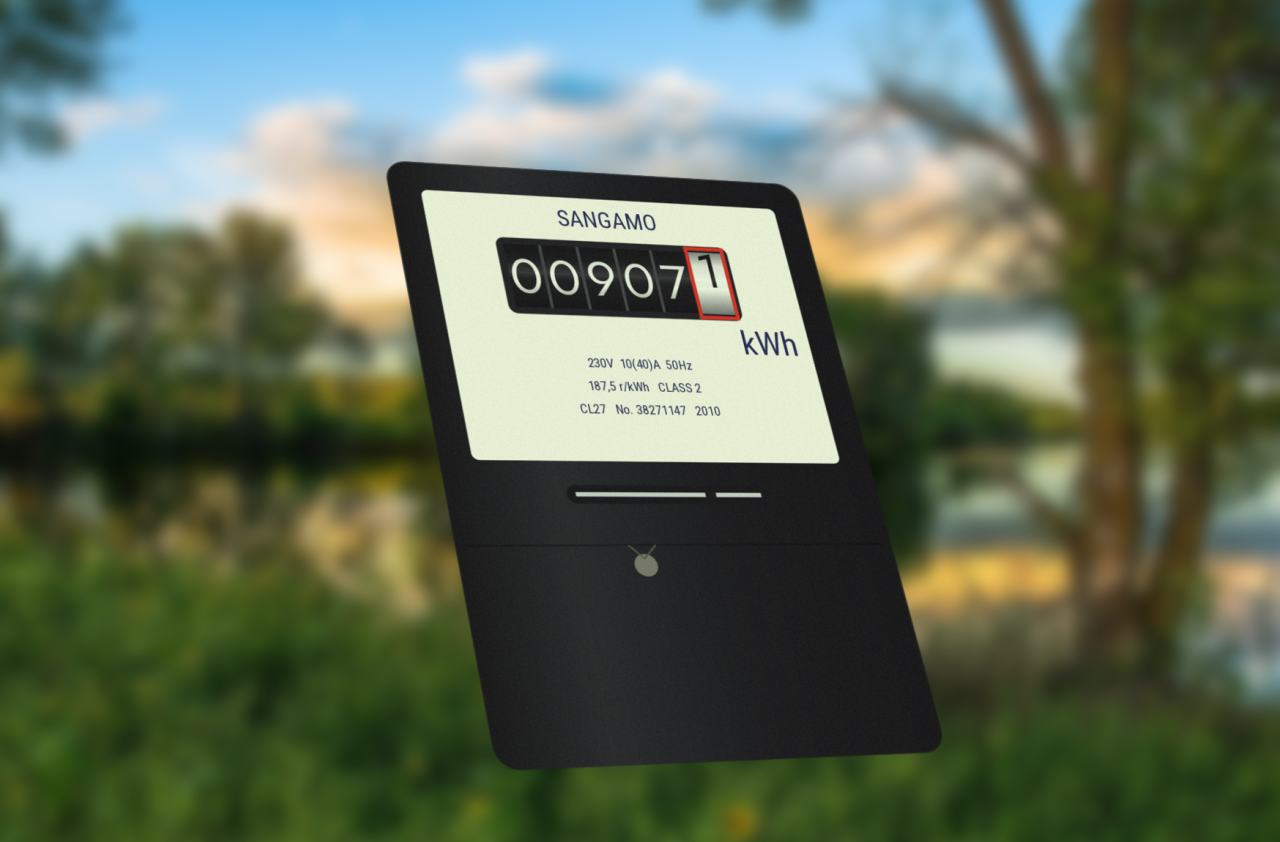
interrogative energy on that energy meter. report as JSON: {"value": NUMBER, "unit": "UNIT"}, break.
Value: {"value": 907.1, "unit": "kWh"}
